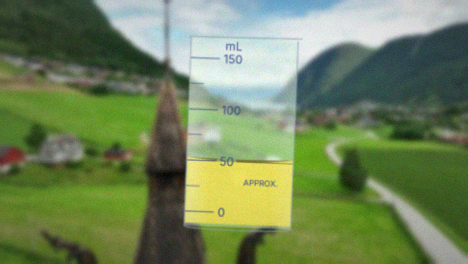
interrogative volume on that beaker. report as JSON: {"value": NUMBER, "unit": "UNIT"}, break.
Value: {"value": 50, "unit": "mL"}
